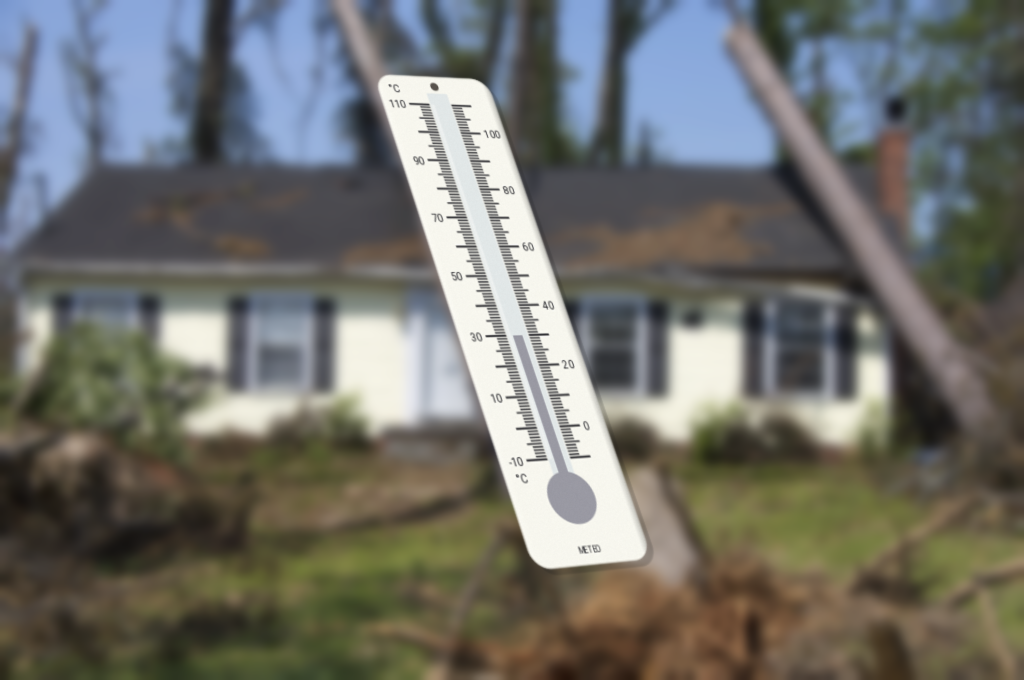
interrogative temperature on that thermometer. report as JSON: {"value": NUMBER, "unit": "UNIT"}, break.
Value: {"value": 30, "unit": "°C"}
